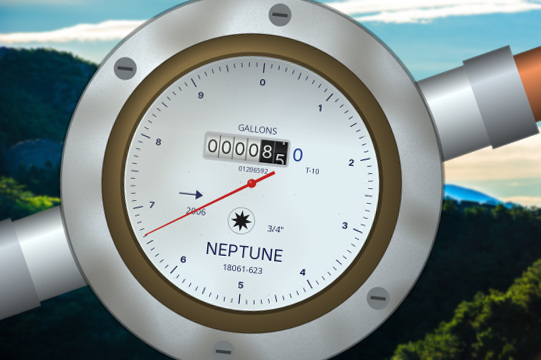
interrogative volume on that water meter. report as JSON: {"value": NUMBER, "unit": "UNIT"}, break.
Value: {"value": 846.6, "unit": "gal"}
